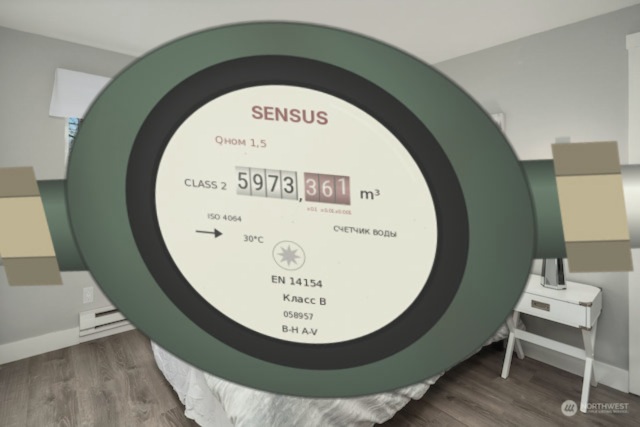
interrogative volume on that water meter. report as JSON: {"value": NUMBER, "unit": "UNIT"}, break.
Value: {"value": 5973.361, "unit": "m³"}
